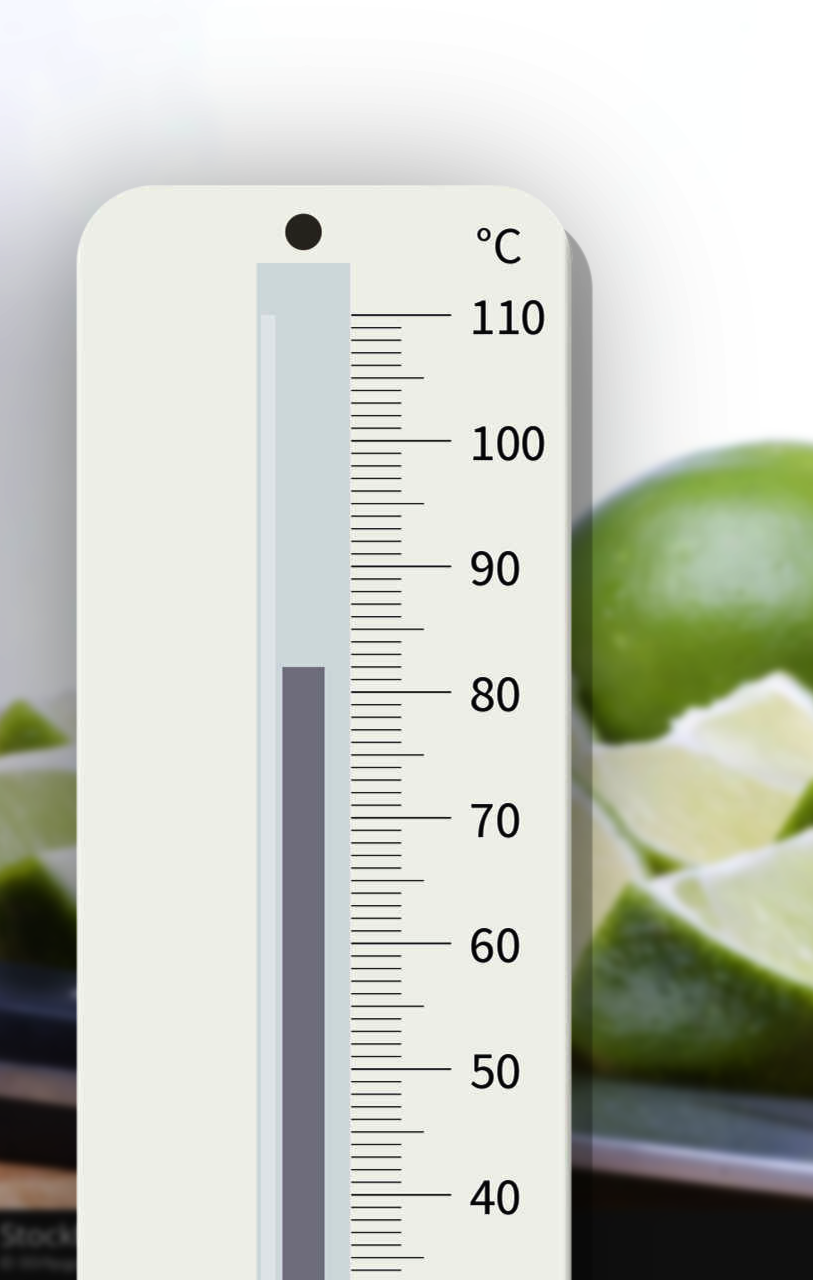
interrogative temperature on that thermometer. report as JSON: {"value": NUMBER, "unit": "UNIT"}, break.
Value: {"value": 82, "unit": "°C"}
